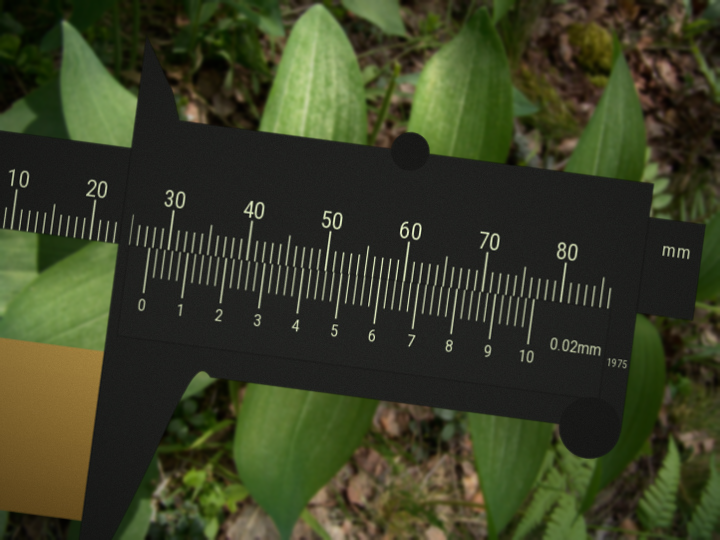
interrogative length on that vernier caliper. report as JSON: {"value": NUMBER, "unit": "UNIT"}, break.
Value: {"value": 27.6, "unit": "mm"}
